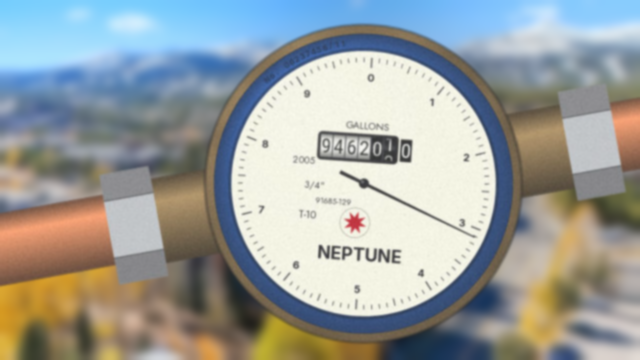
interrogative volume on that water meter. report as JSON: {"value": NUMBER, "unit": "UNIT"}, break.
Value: {"value": 9462013.1, "unit": "gal"}
